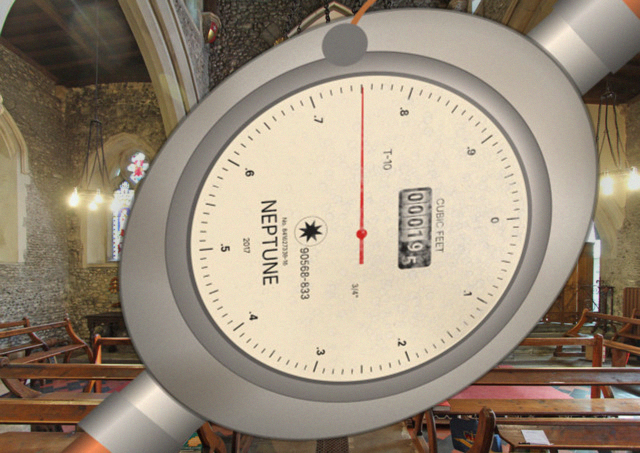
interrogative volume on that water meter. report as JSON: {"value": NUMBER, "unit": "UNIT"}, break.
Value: {"value": 194.75, "unit": "ft³"}
